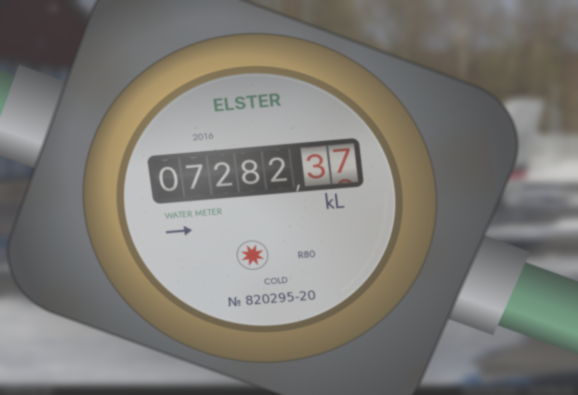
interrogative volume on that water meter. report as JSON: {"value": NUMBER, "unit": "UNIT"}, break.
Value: {"value": 7282.37, "unit": "kL"}
